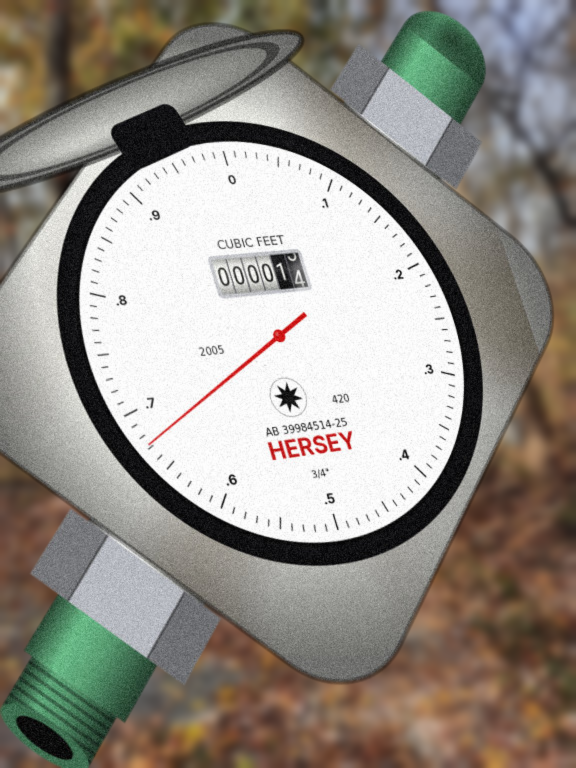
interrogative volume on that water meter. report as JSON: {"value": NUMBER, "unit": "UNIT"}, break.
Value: {"value": 13.67, "unit": "ft³"}
